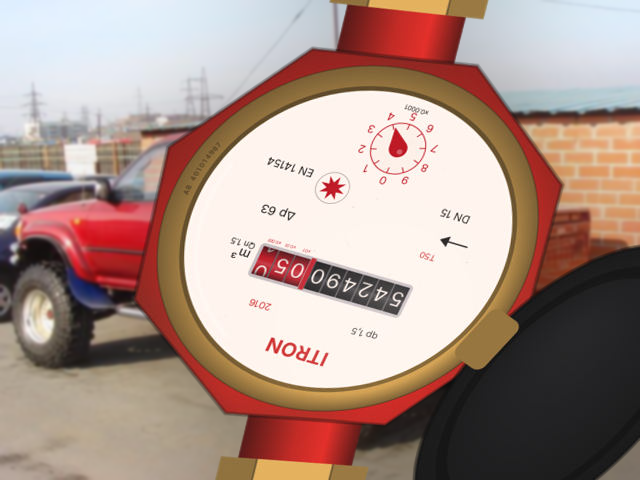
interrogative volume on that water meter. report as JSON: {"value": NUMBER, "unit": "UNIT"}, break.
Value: {"value": 542490.0504, "unit": "m³"}
